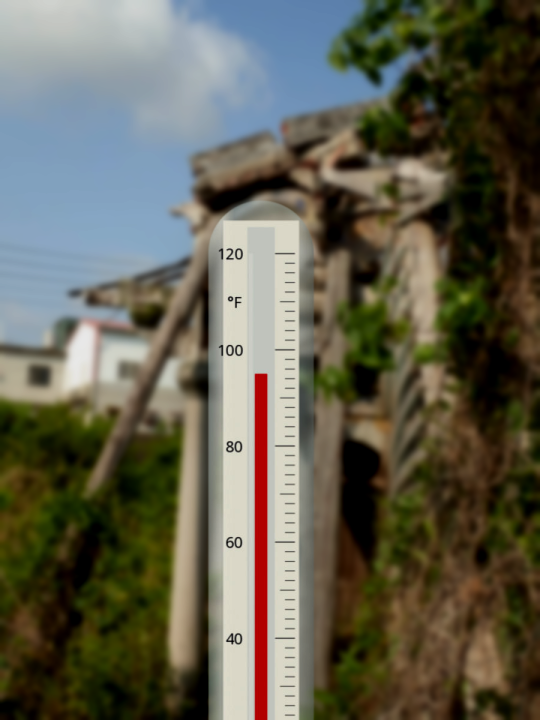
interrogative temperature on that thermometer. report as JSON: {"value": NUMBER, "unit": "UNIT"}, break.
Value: {"value": 95, "unit": "°F"}
